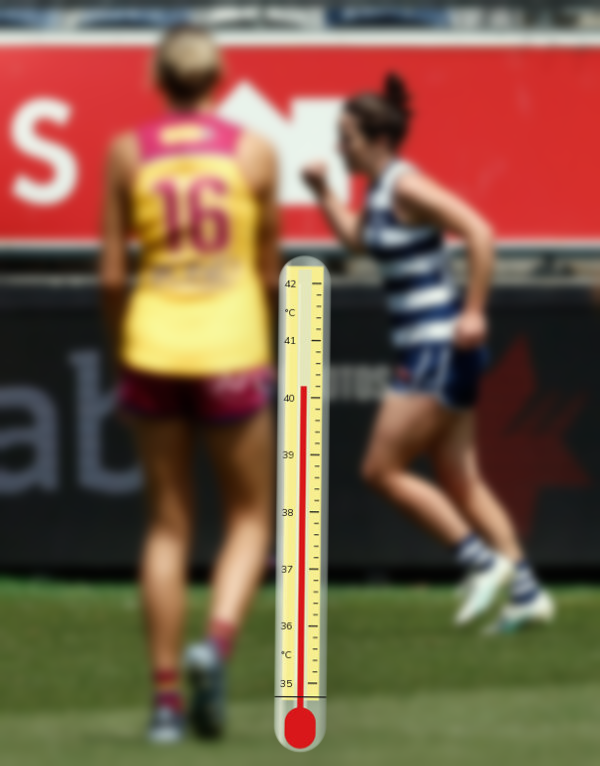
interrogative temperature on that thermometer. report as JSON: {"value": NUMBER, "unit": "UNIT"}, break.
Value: {"value": 40.2, "unit": "°C"}
